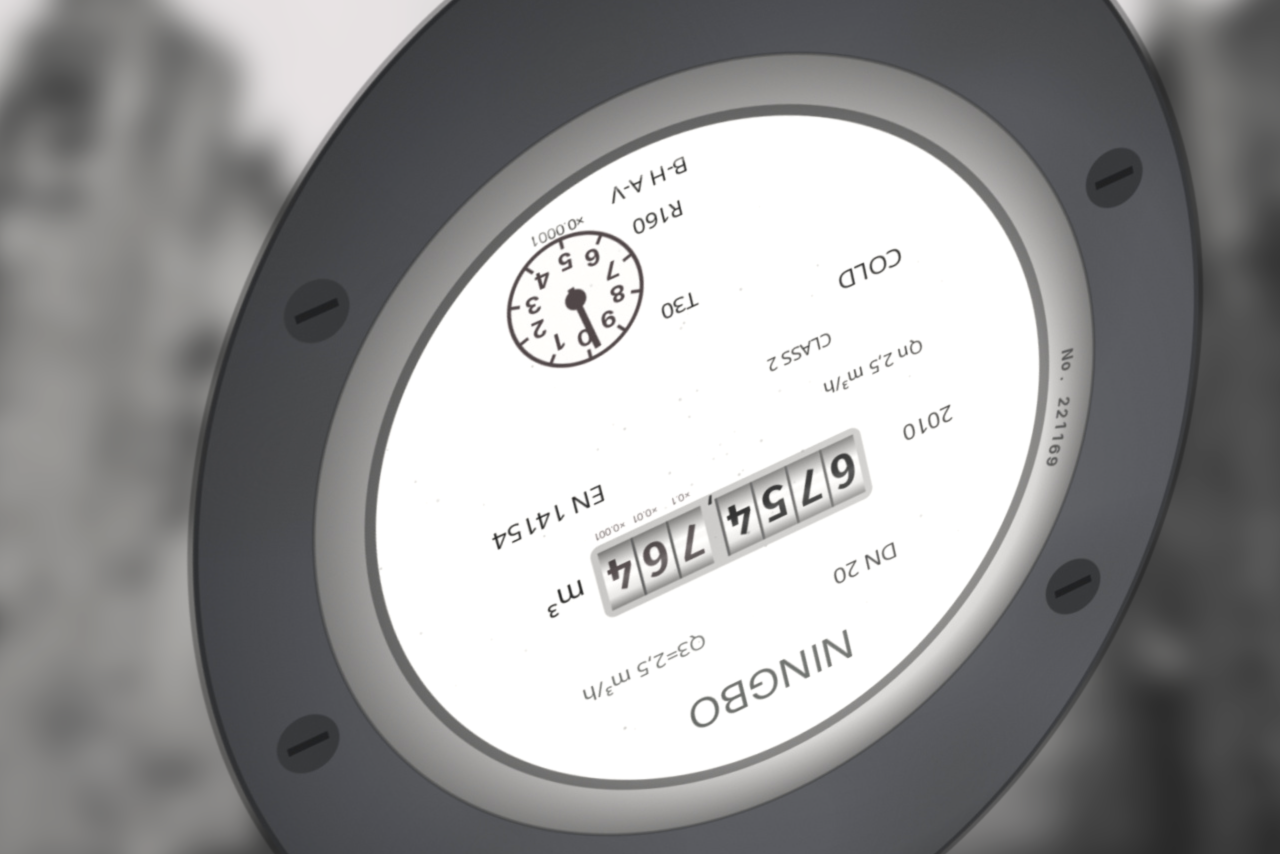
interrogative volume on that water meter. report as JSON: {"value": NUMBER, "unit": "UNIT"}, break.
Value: {"value": 6754.7639, "unit": "m³"}
